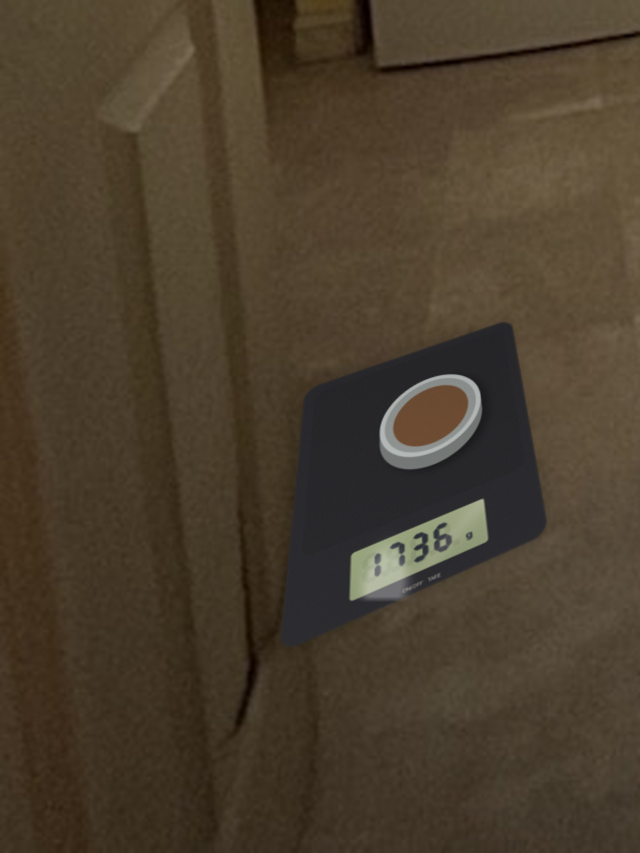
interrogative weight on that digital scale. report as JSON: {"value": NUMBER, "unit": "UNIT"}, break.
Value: {"value": 1736, "unit": "g"}
